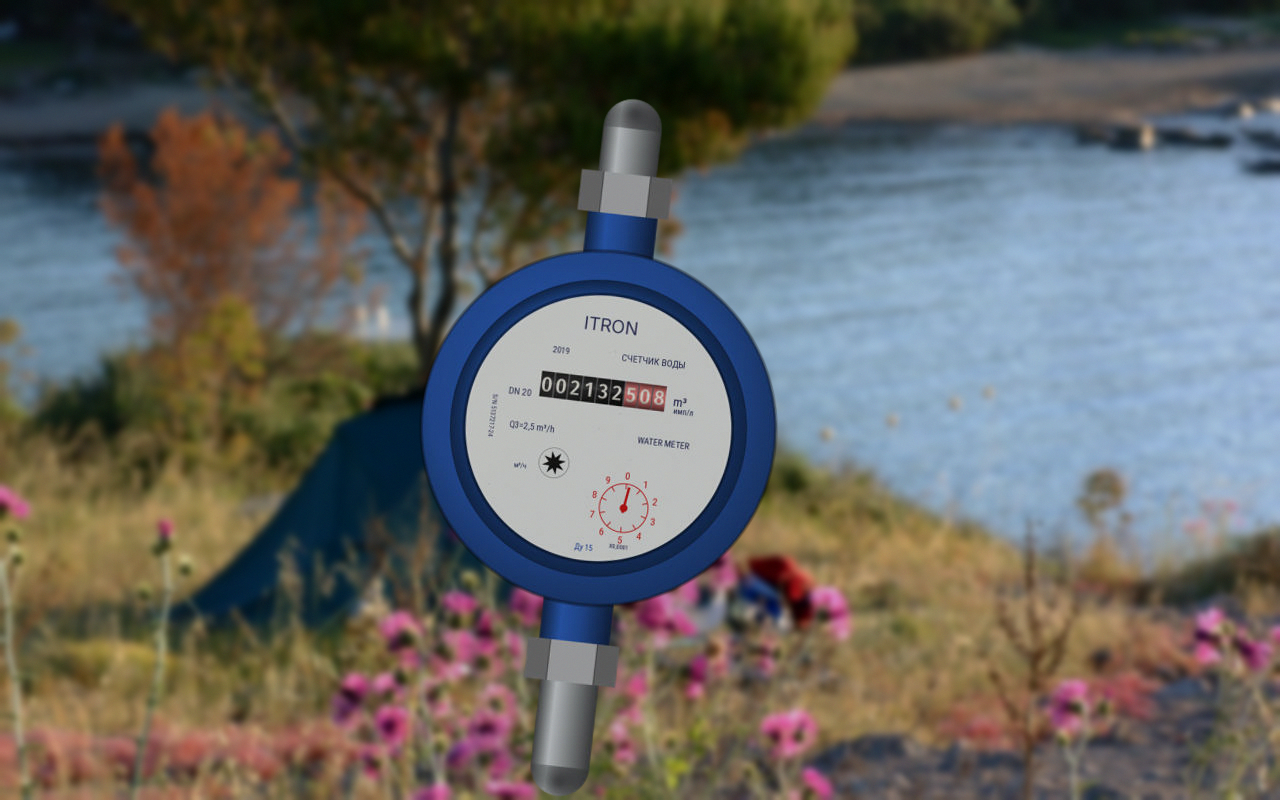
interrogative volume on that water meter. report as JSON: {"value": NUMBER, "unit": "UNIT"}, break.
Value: {"value": 2132.5080, "unit": "m³"}
